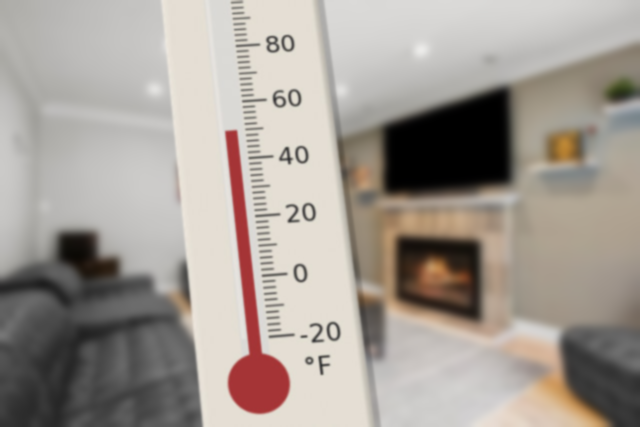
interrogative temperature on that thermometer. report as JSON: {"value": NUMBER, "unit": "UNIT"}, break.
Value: {"value": 50, "unit": "°F"}
